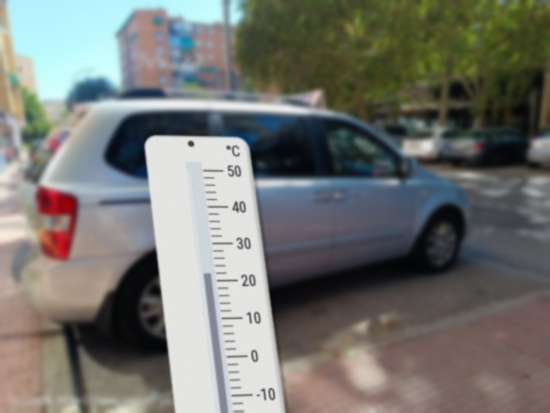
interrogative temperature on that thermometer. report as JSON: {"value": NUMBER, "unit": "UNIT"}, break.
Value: {"value": 22, "unit": "°C"}
